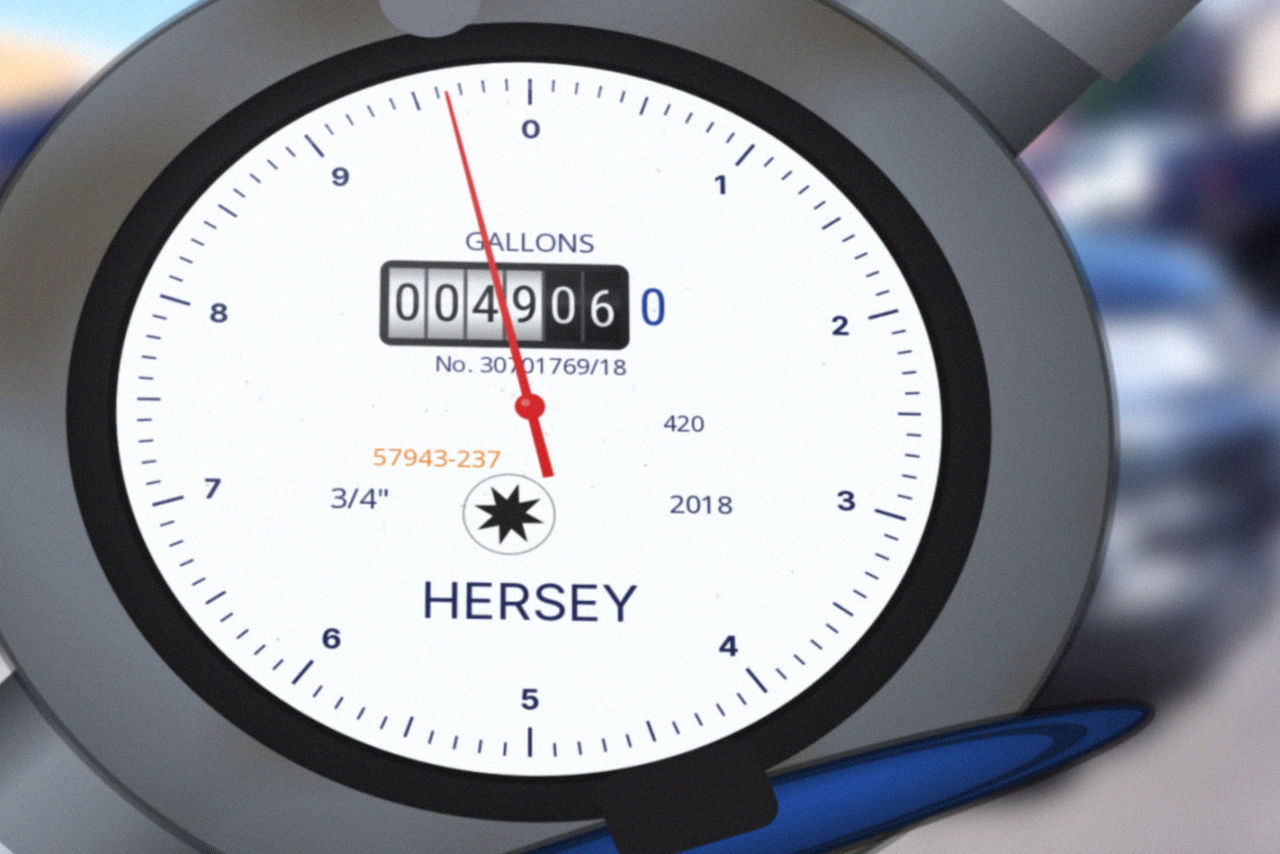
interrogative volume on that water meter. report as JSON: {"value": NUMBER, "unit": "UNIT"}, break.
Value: {"value": 49059.6, "unit": "gal"}
